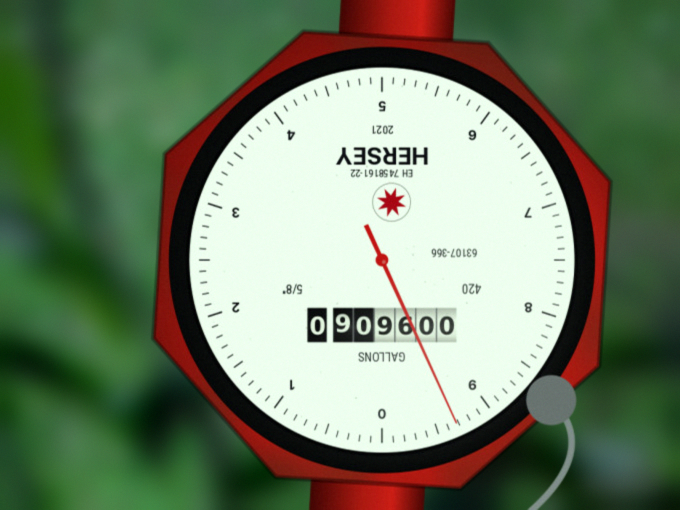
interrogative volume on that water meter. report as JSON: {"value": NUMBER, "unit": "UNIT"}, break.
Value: {"value": 96059.3, "unit": "gal"}
